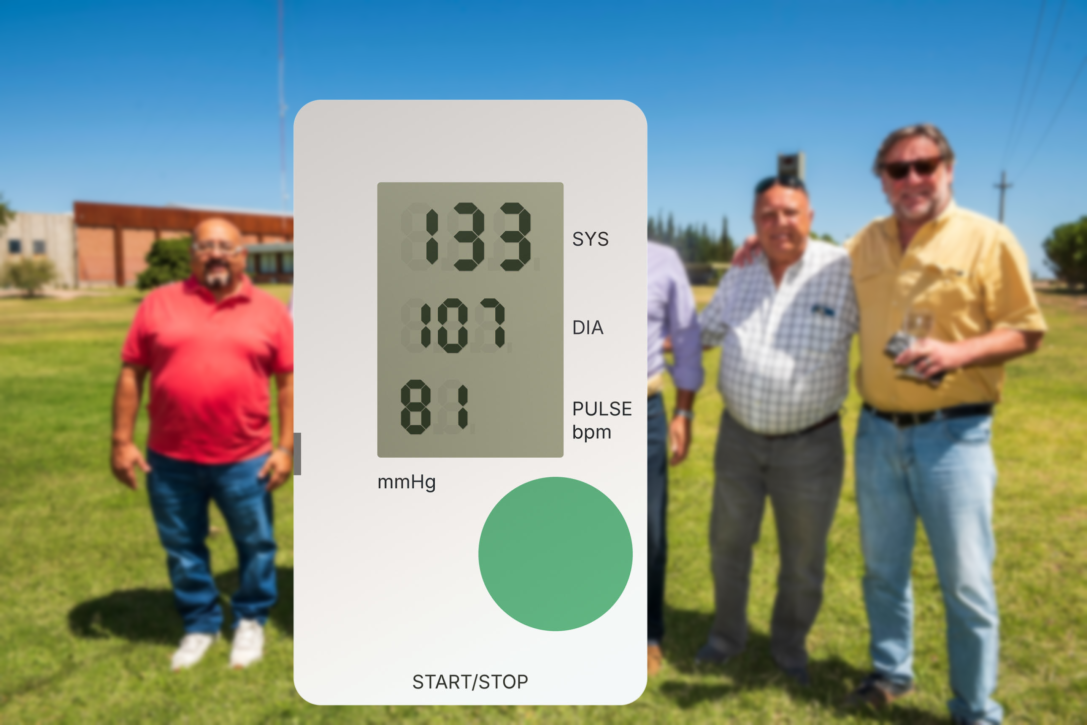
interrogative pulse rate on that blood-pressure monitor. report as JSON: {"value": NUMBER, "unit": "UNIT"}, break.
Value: {"value": 81, "unit": "bpm"}
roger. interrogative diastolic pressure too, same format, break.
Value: {"value": 107, "unit": "mmHg"}
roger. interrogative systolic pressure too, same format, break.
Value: {"value": 133, "unit": "mmHg"}
